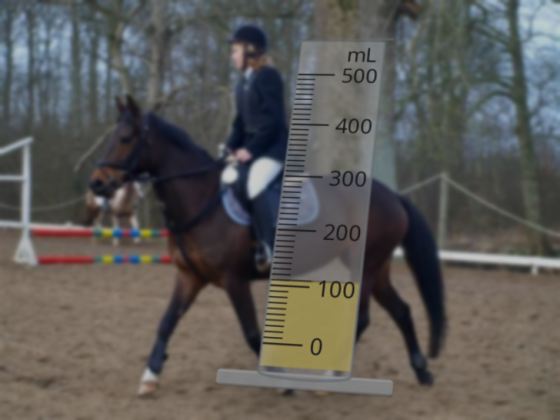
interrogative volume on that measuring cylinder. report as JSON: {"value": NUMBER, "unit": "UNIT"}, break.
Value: {"value": 110, "unit": "mL"}
